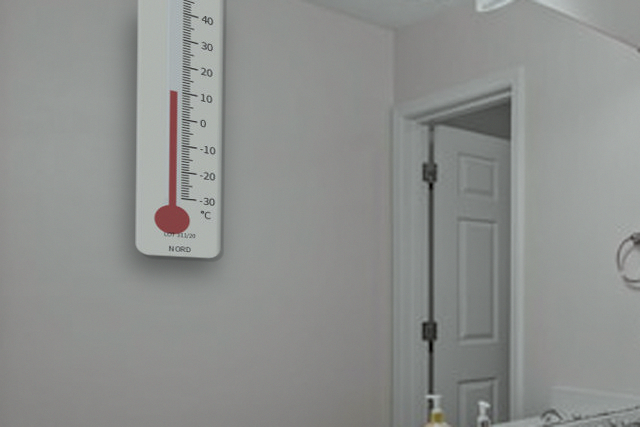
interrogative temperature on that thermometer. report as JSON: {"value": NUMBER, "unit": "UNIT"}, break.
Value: {"value": 10, "unit": "°C"}
